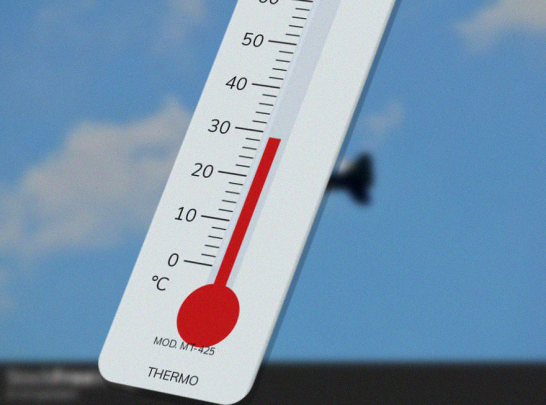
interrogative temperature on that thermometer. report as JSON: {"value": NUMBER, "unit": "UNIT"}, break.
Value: {"value": 29, "unit": "°C"}
